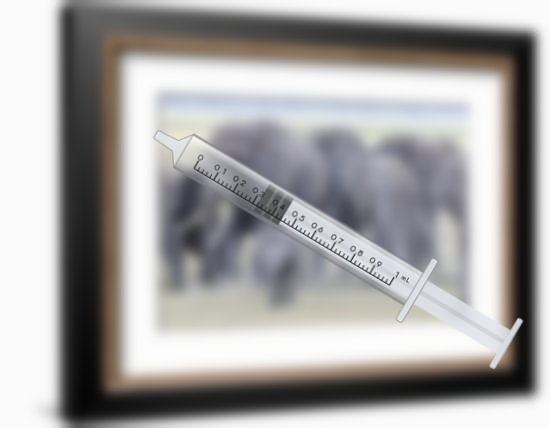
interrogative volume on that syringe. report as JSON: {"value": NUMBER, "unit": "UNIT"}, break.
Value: {"value": 0.32, "unit": "mL"}
